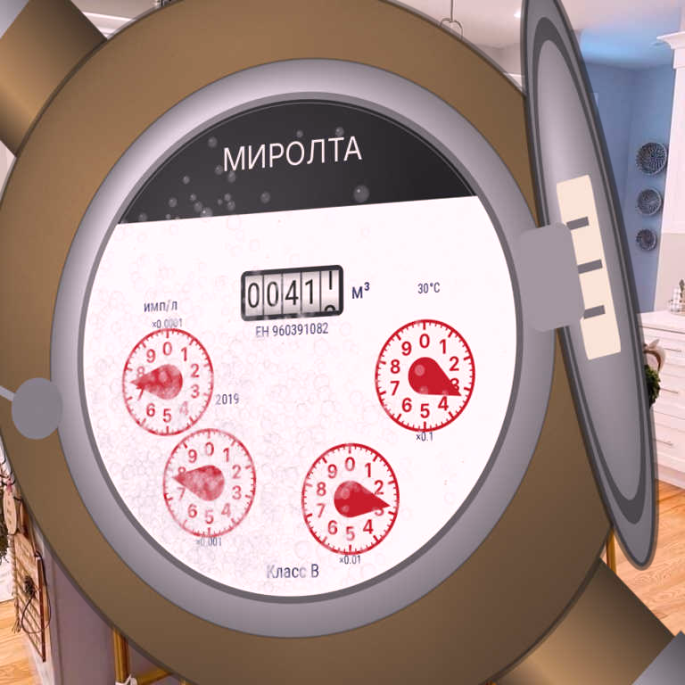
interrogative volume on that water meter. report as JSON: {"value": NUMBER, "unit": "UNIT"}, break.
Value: {"value": 411.3277, "unit": "m³"}
